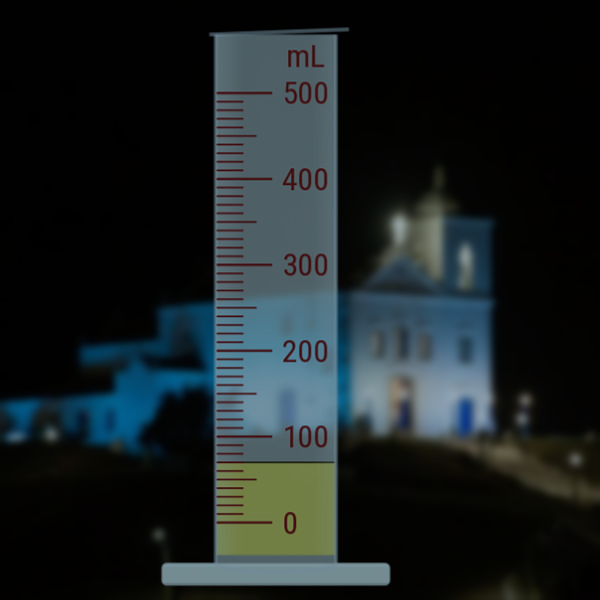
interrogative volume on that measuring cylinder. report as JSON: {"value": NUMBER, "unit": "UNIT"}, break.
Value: {"value": 70, "unit": "mL"}
